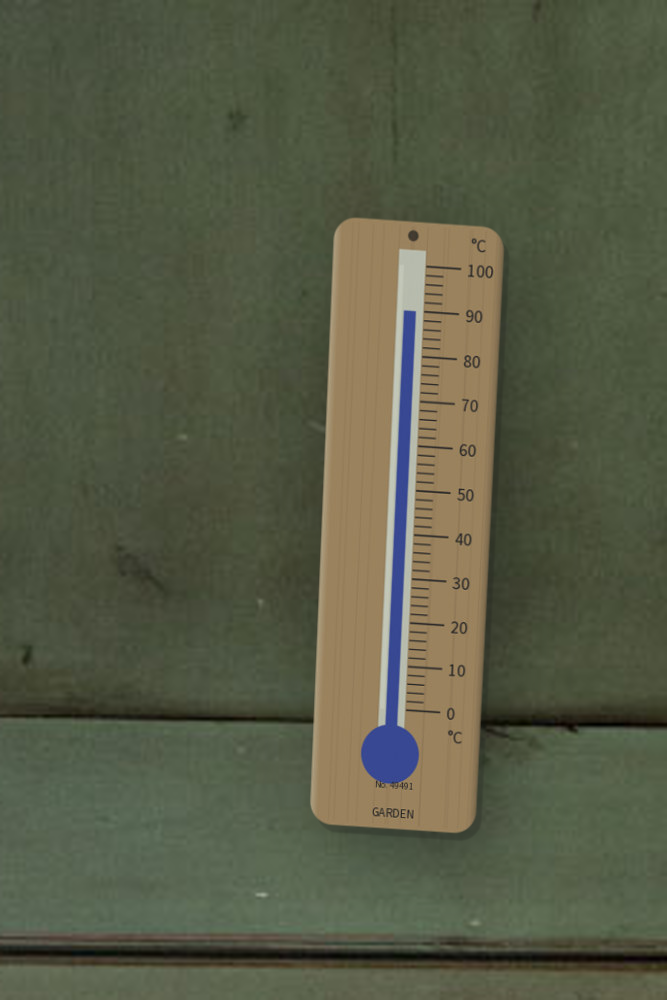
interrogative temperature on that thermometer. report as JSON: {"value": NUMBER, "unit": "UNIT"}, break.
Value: {"value": 90, "unit": "°C"}
